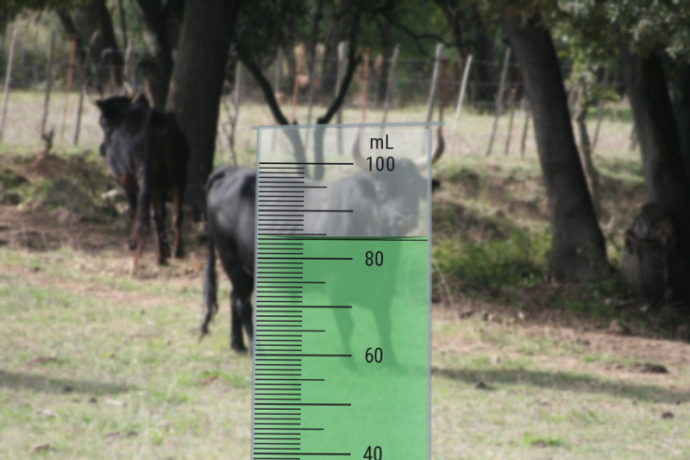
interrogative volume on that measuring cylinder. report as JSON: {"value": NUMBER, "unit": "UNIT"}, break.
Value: {"value": 84, "unit": "mL"}
